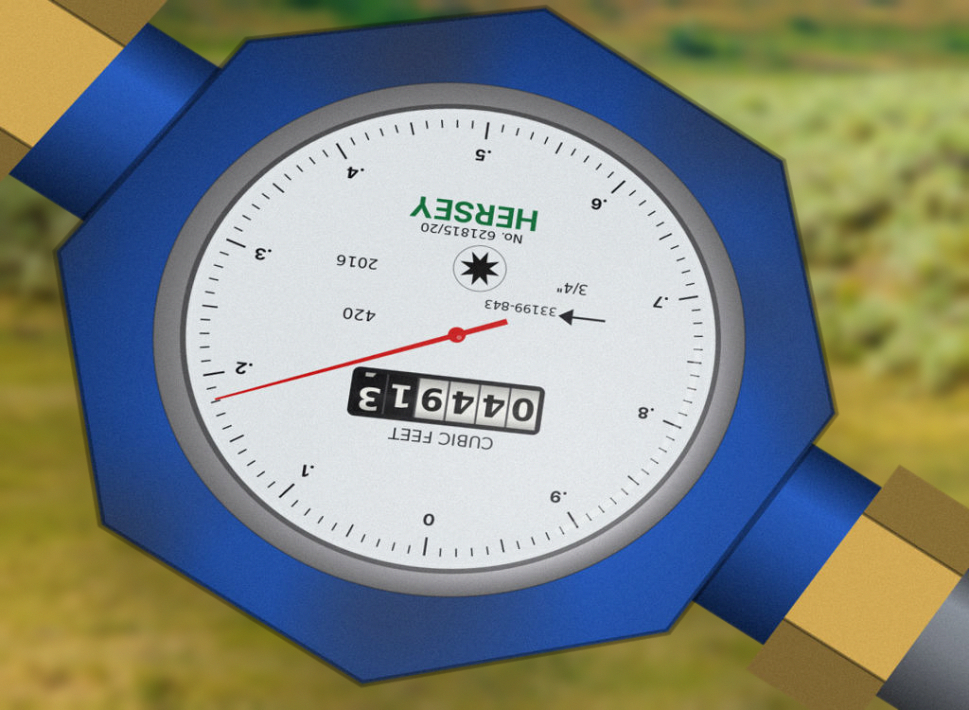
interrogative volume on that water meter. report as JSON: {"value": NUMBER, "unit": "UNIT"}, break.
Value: {"value": 44913.18, "unit": "ft³"}
